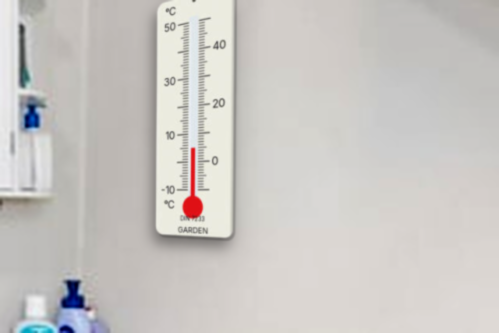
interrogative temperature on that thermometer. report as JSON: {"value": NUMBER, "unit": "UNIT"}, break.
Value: {"value": 5, "unit": "°C"}
